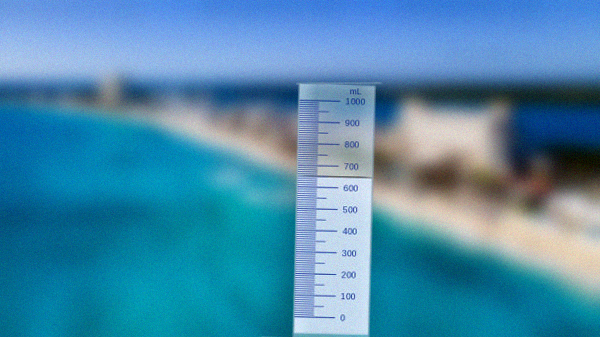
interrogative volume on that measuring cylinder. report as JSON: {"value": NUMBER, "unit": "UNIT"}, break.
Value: {"value": 650, "unit": "mL"}
